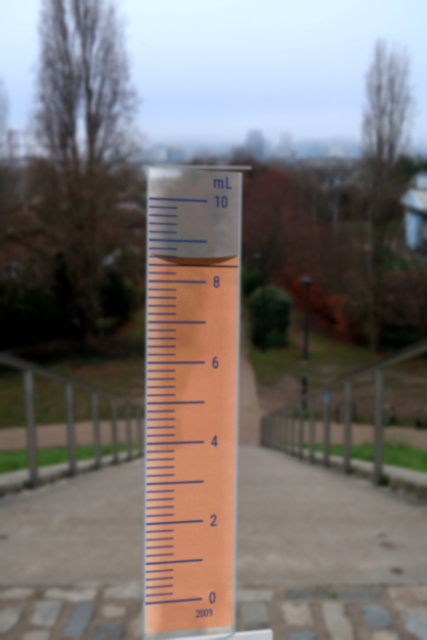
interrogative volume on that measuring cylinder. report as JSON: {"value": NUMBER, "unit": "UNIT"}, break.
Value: {"value": 8.4, "unit": "mL"}
